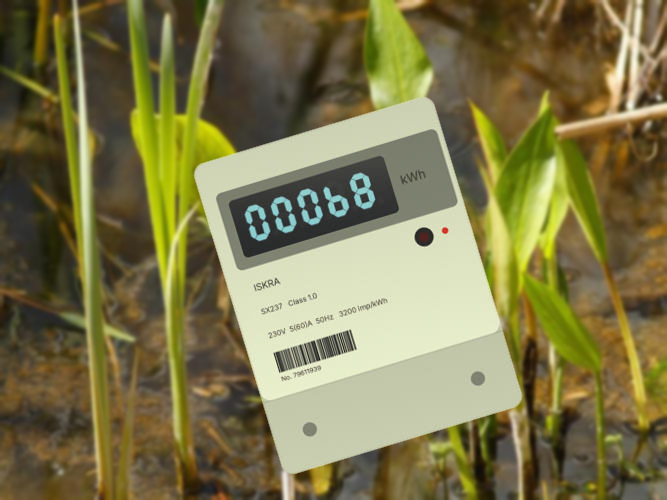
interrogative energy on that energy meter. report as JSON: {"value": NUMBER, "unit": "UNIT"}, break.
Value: {"value": 68, "unit": "kWh"}
